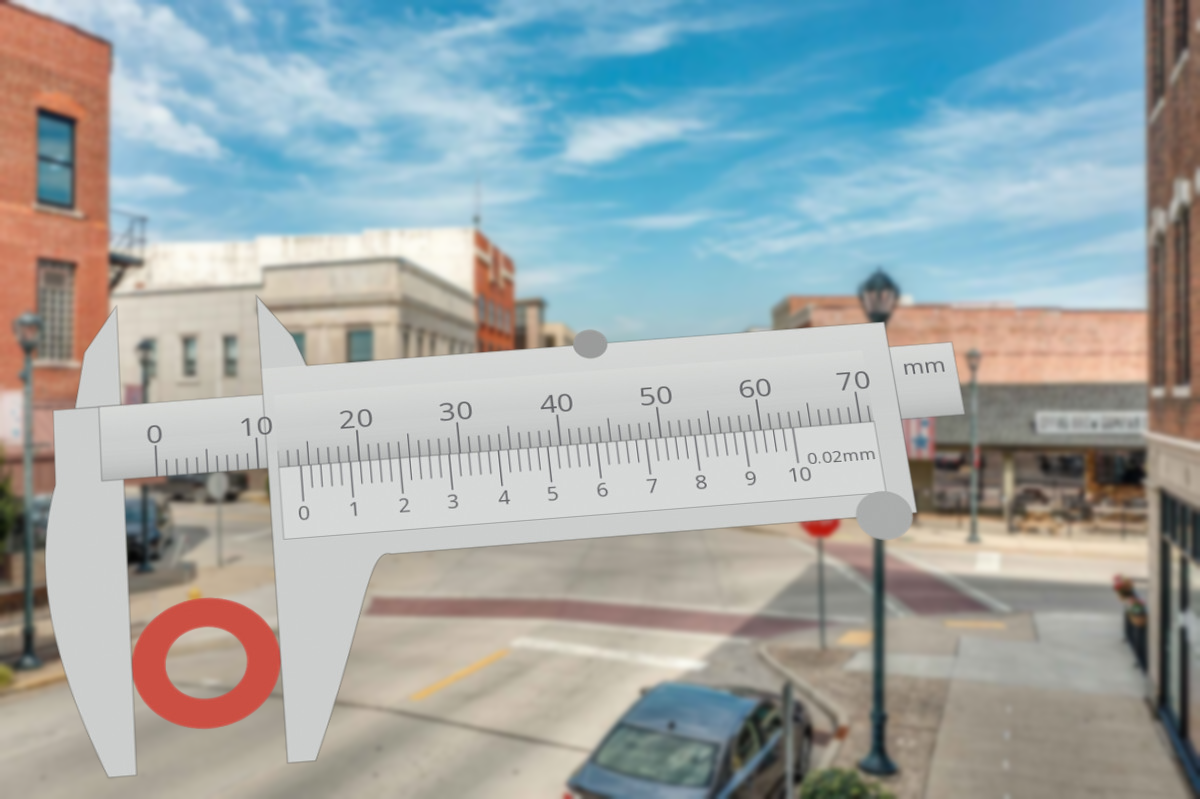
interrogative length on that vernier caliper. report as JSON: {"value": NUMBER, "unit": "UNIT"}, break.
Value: {"value": 14.2, "unit": "mm"}
